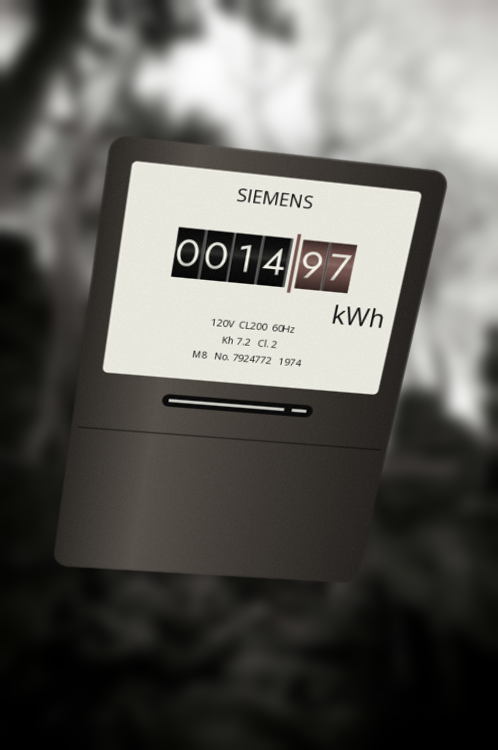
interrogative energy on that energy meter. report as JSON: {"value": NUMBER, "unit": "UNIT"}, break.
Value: {"value": 14.97, "unit": "kWh"}
